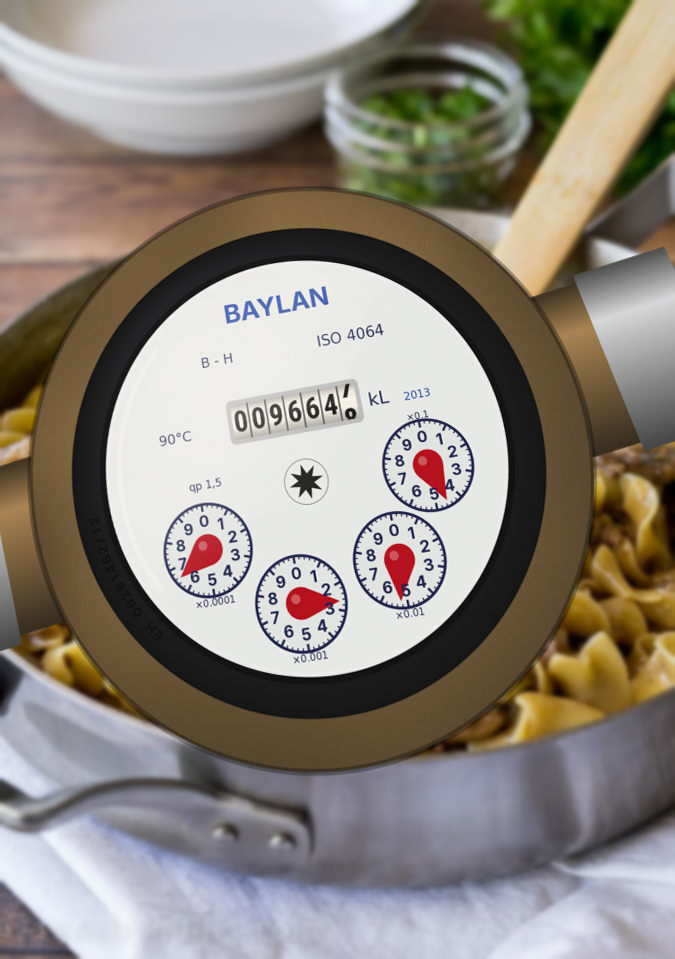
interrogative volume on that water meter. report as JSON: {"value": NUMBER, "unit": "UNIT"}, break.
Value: {"value": 96647.4526, "unit": "kL"}
